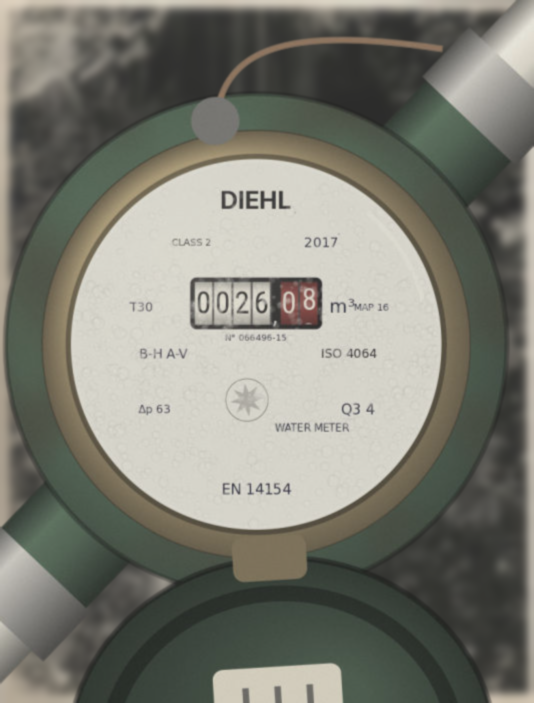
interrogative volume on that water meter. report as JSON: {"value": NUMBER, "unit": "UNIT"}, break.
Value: {"value": 26.08, "unit": "m³"}
